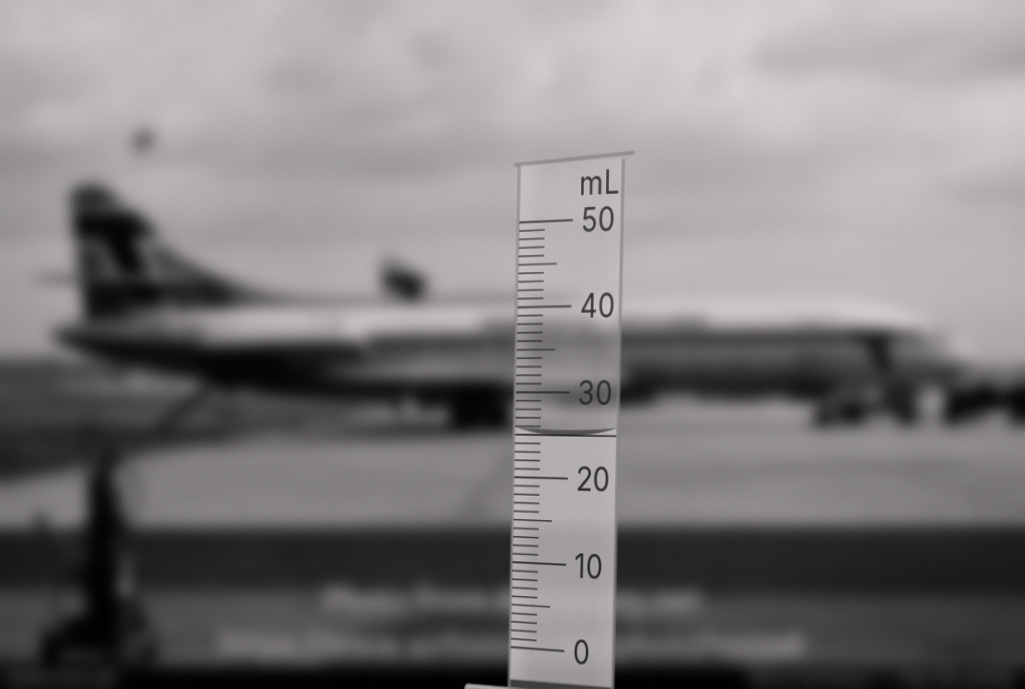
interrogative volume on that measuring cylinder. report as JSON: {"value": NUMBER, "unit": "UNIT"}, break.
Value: {"value": 25, "unit": "mL"}
